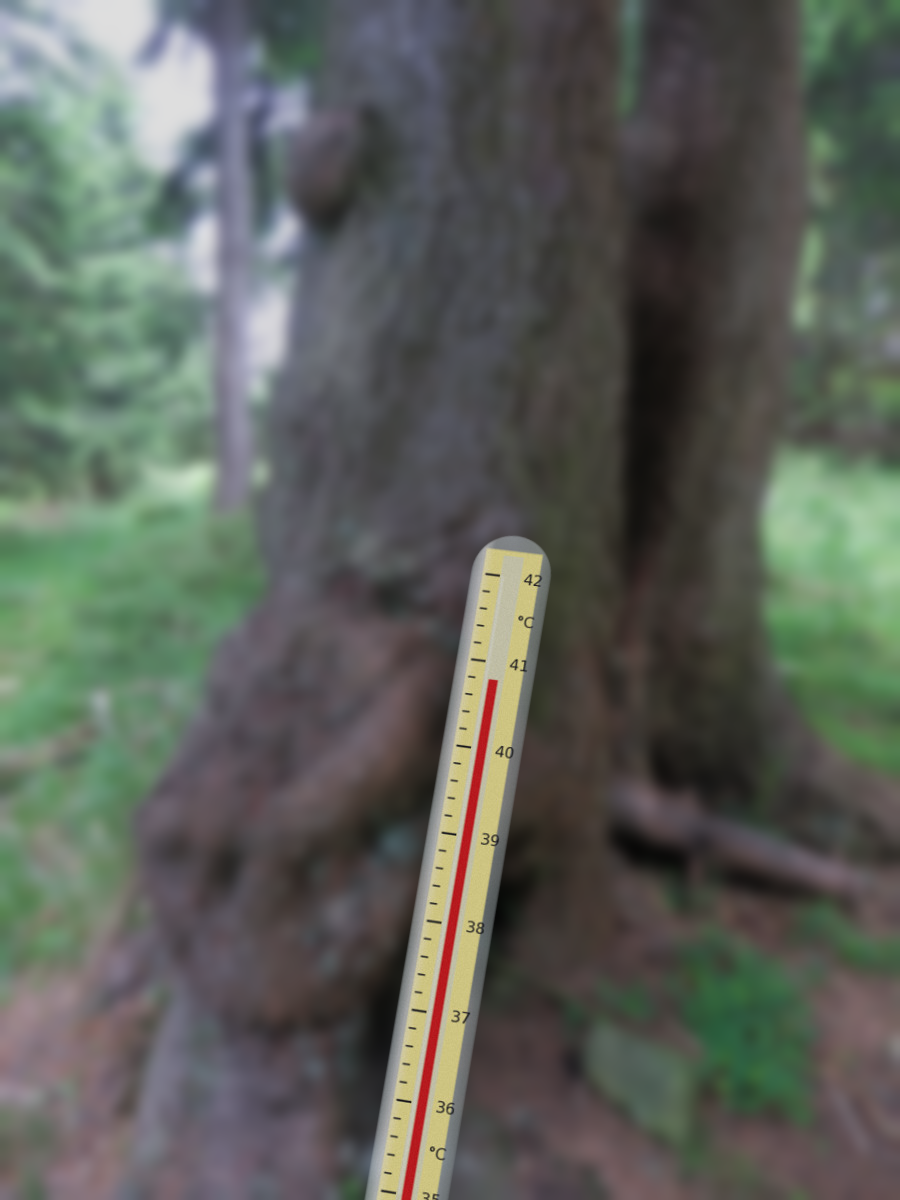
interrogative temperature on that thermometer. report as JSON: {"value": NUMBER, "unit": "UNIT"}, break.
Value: {"value": 40.8, "unit": "°C"}
